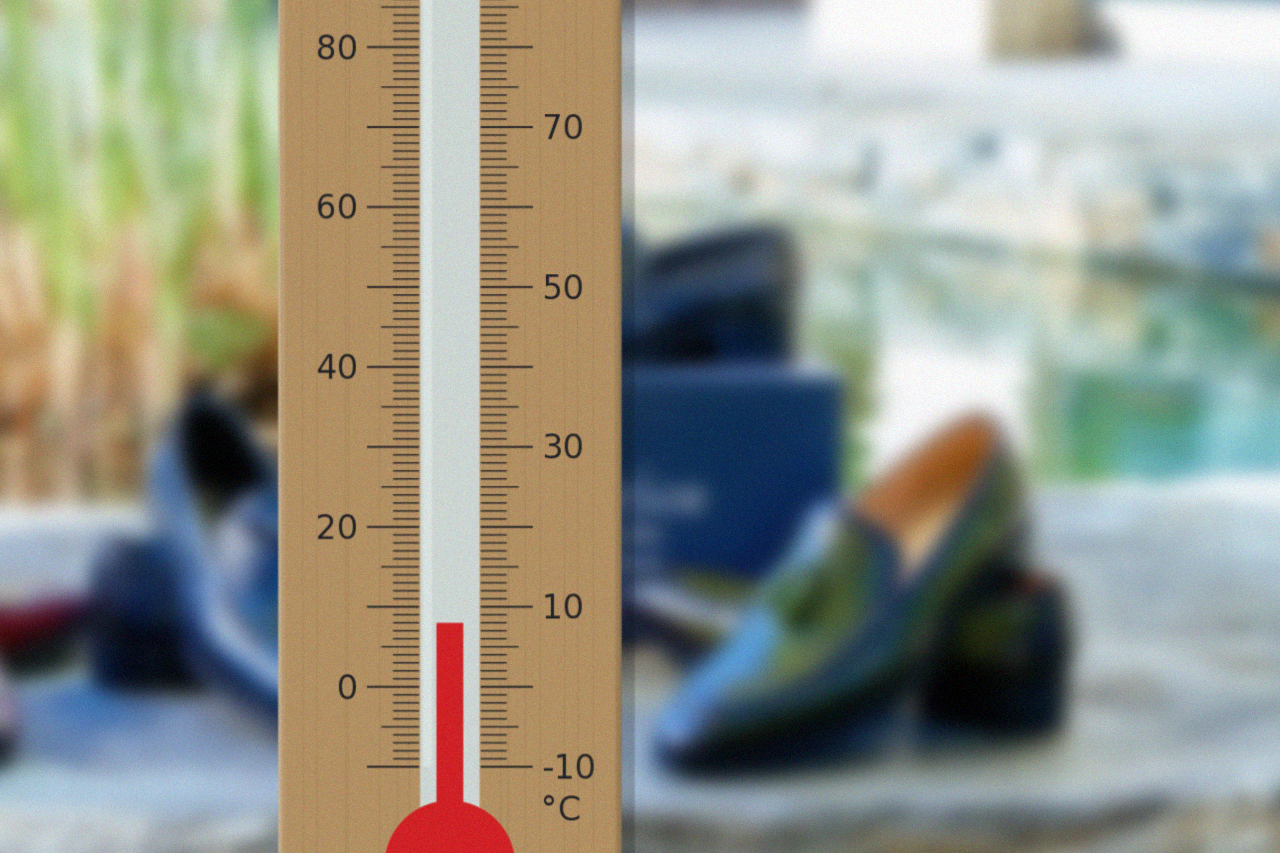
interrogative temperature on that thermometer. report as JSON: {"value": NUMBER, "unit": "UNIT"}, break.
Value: {"value": 8, "unit": "°C"}
